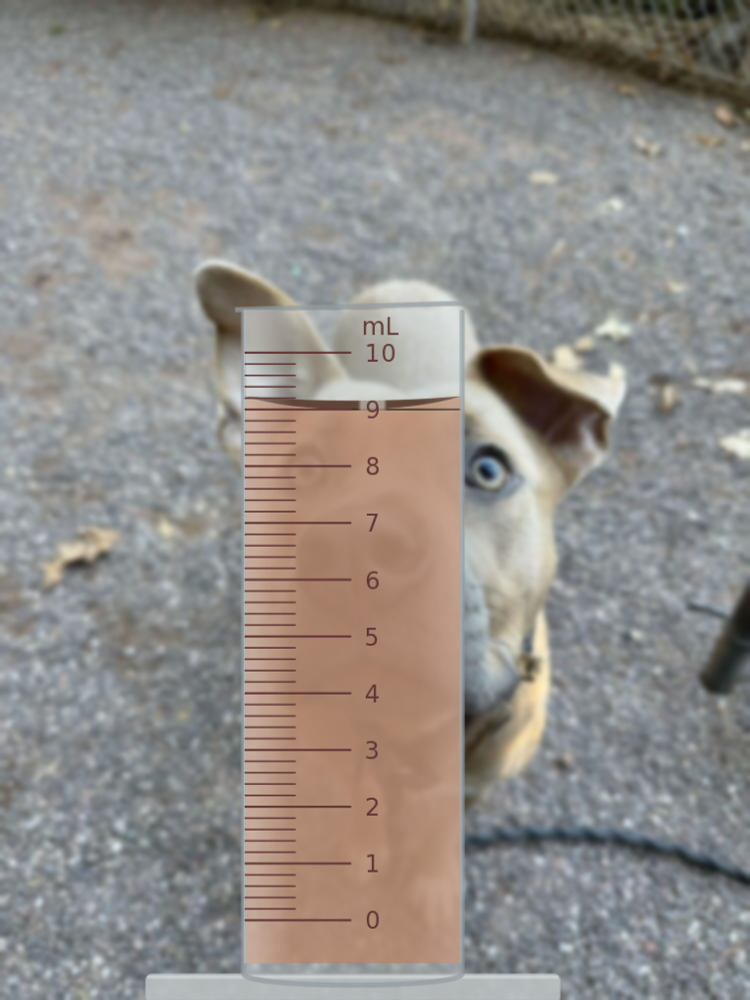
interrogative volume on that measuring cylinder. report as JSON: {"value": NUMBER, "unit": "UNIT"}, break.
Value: {"value": 9, "unit": "mL"}
